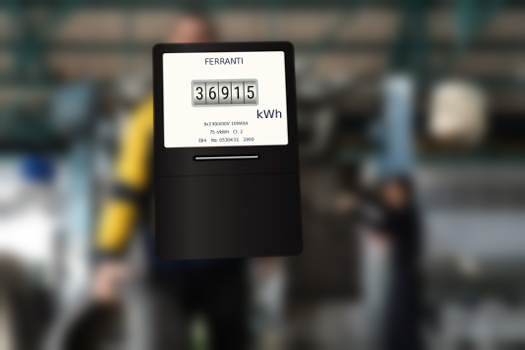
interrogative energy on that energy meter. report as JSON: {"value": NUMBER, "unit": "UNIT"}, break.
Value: {"value": 36915, "unit": "kWh"}
